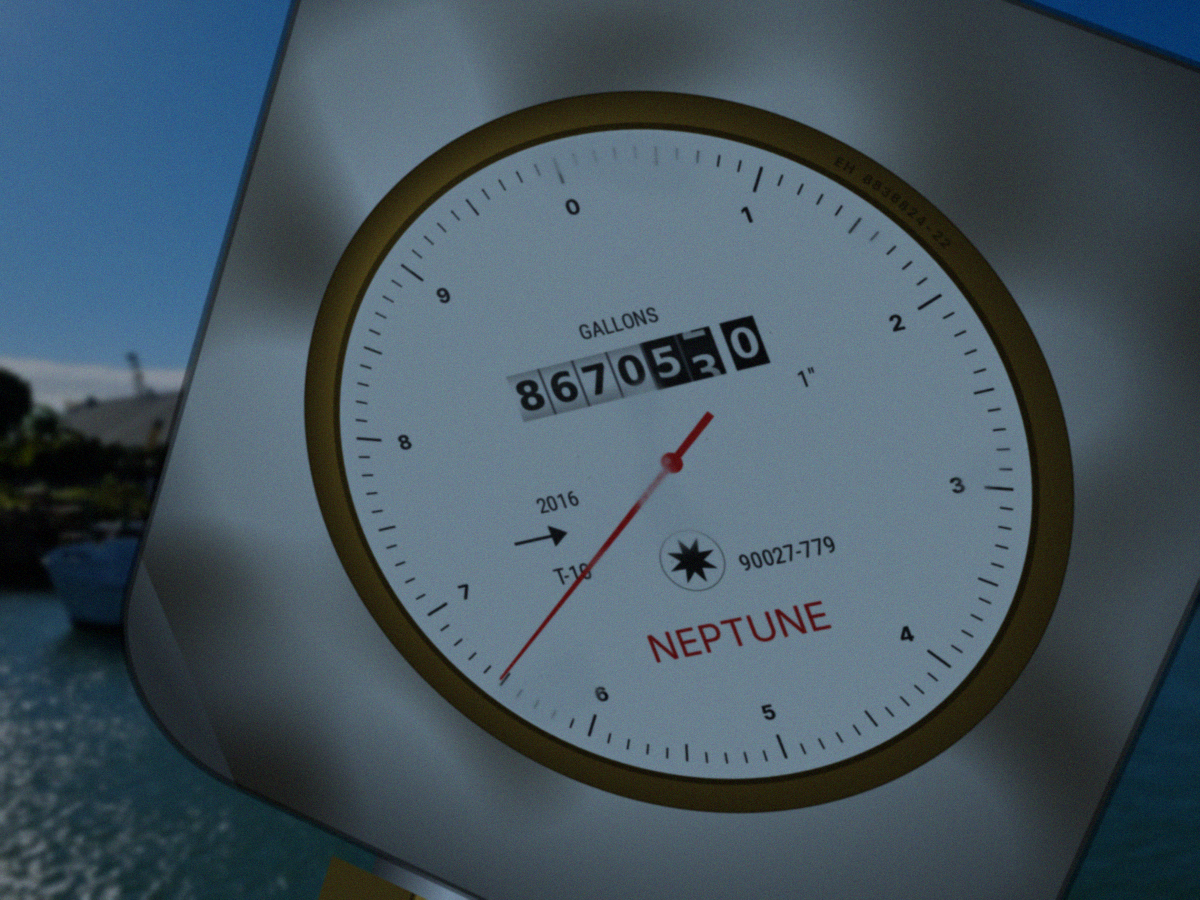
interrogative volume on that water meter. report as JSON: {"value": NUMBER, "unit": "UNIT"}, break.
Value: {"value": 8670526.5, "unit": "gal"}
